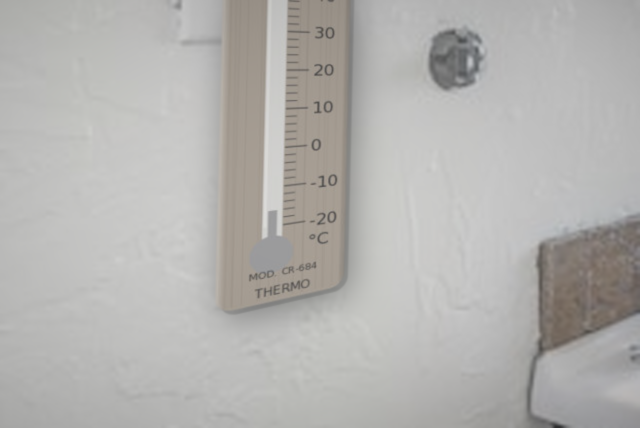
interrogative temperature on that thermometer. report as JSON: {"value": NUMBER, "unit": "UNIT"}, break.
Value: {"value": -16, "unit": "°C"}
